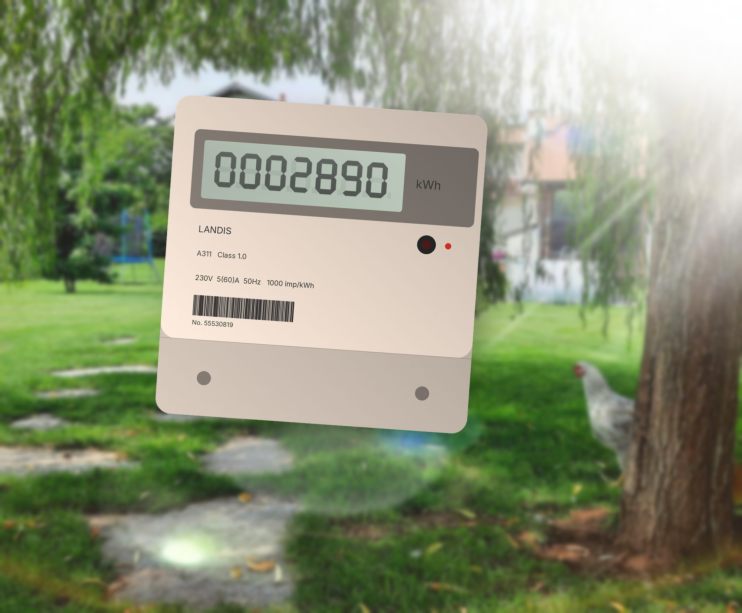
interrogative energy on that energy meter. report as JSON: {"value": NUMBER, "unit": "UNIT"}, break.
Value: {"value": 2890, "unit": "kWh"}
